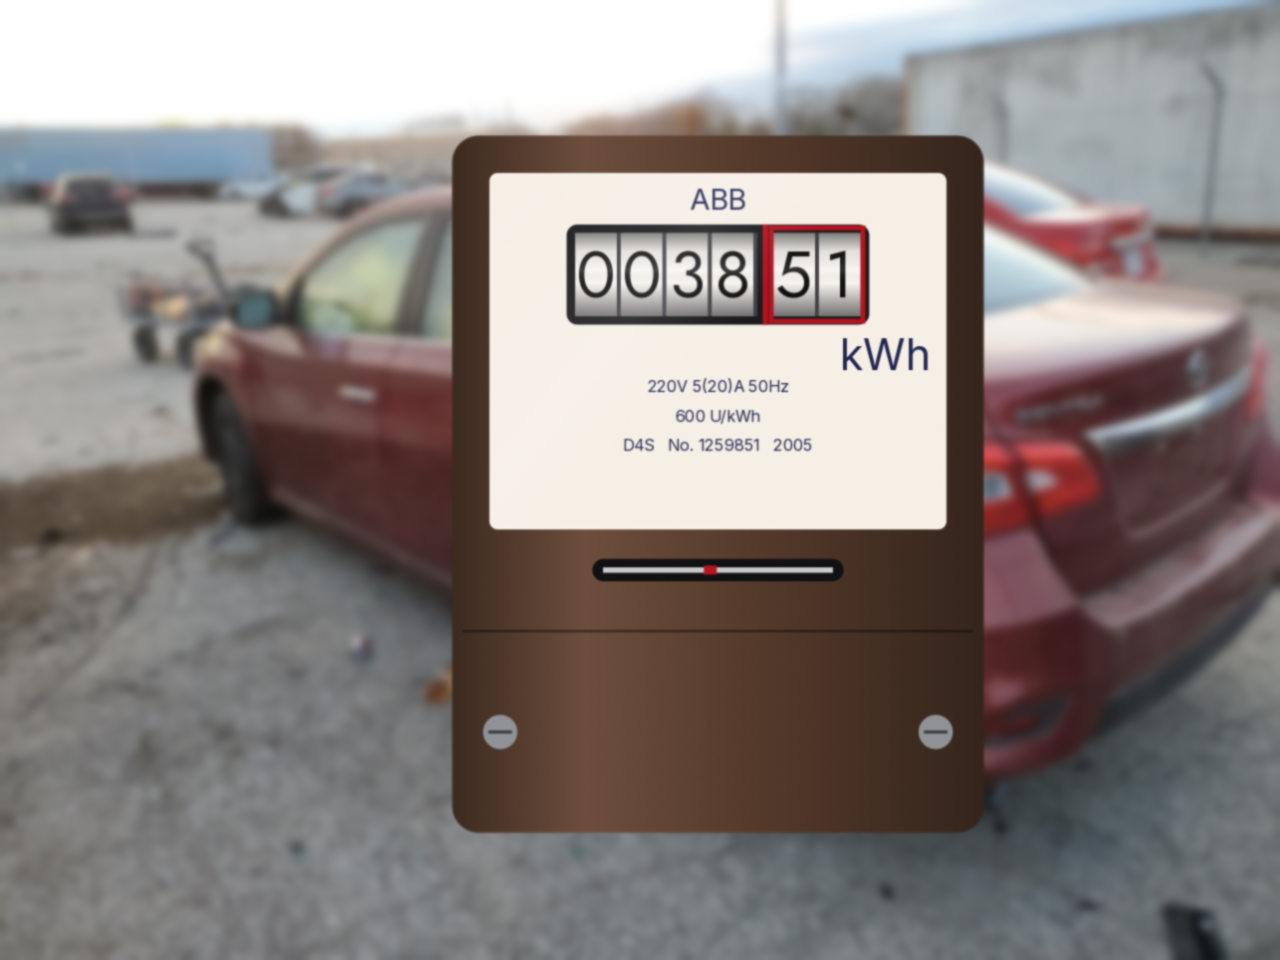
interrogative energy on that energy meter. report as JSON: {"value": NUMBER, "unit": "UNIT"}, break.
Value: {"value": 38.51, "unit": "kWh"}
